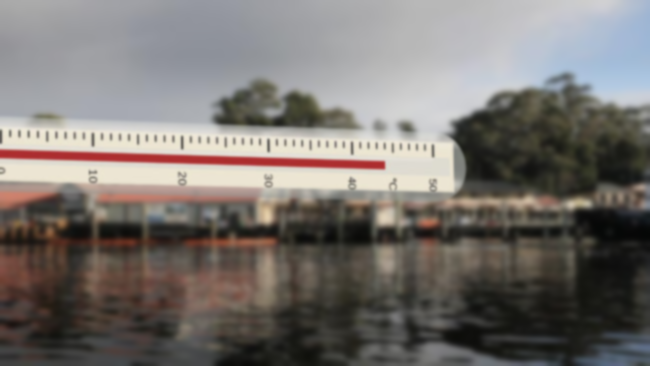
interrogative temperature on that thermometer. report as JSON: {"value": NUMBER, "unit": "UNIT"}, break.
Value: {"value": 44, "unit": "°C"}
